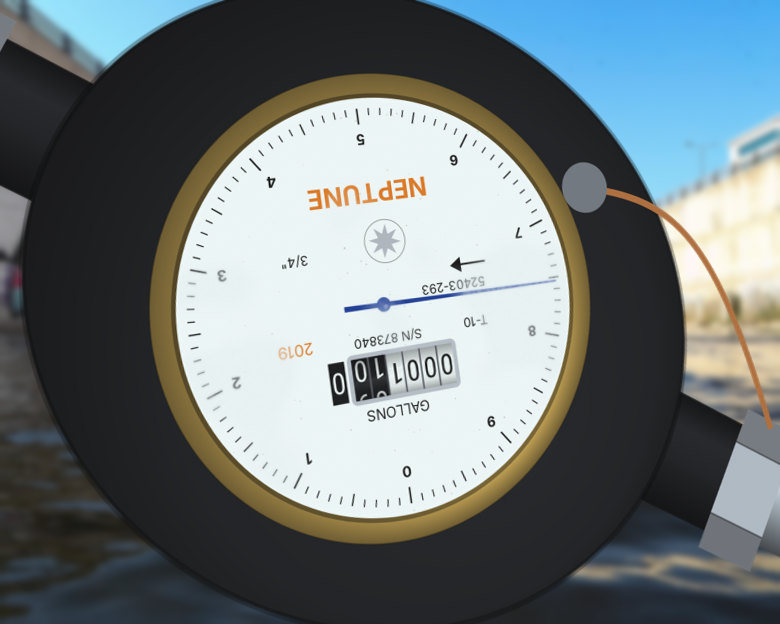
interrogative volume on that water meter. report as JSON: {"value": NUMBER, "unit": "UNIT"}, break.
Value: {"value": 1097.5, "unit": "gal"}
